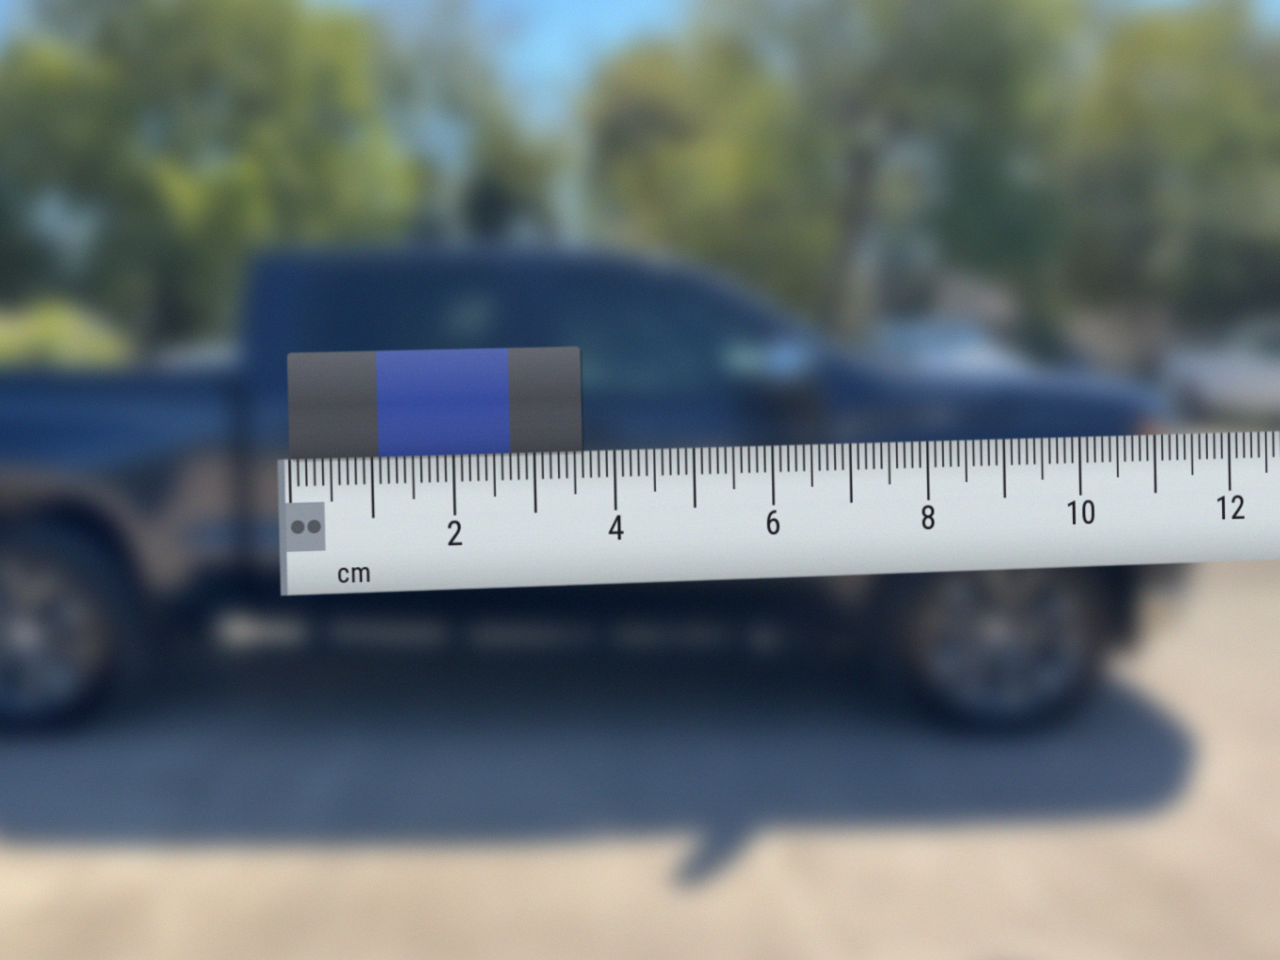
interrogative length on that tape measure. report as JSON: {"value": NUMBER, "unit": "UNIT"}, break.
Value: {"value": 3.6, "unit": "cm"}
